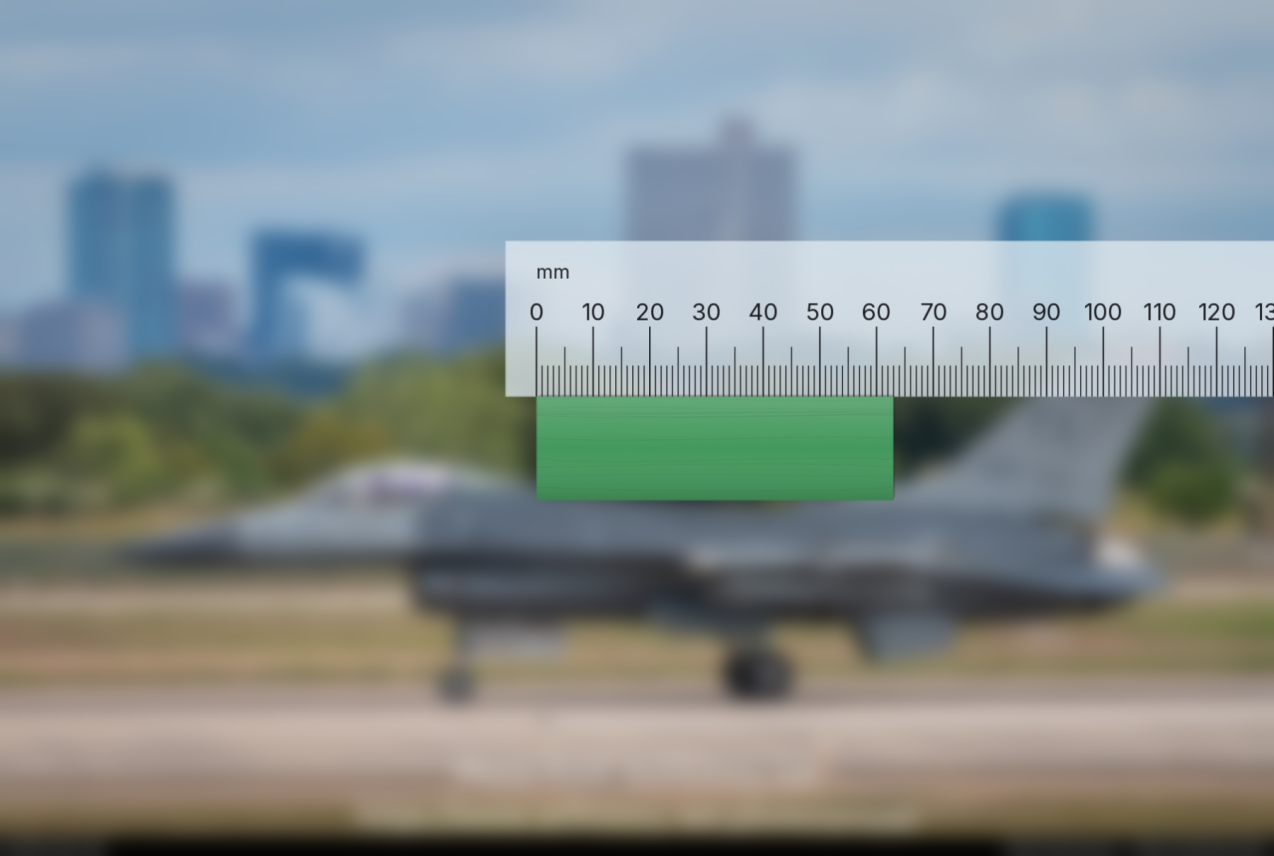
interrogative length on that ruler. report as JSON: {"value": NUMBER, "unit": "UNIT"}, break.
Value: {"value": 63, "unit": "mm"}
